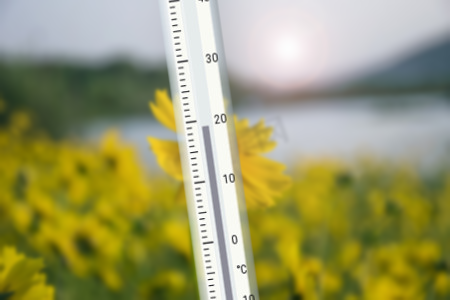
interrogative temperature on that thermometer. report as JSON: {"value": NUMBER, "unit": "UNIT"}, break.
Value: {"value": 19, "unit": "°C"}
